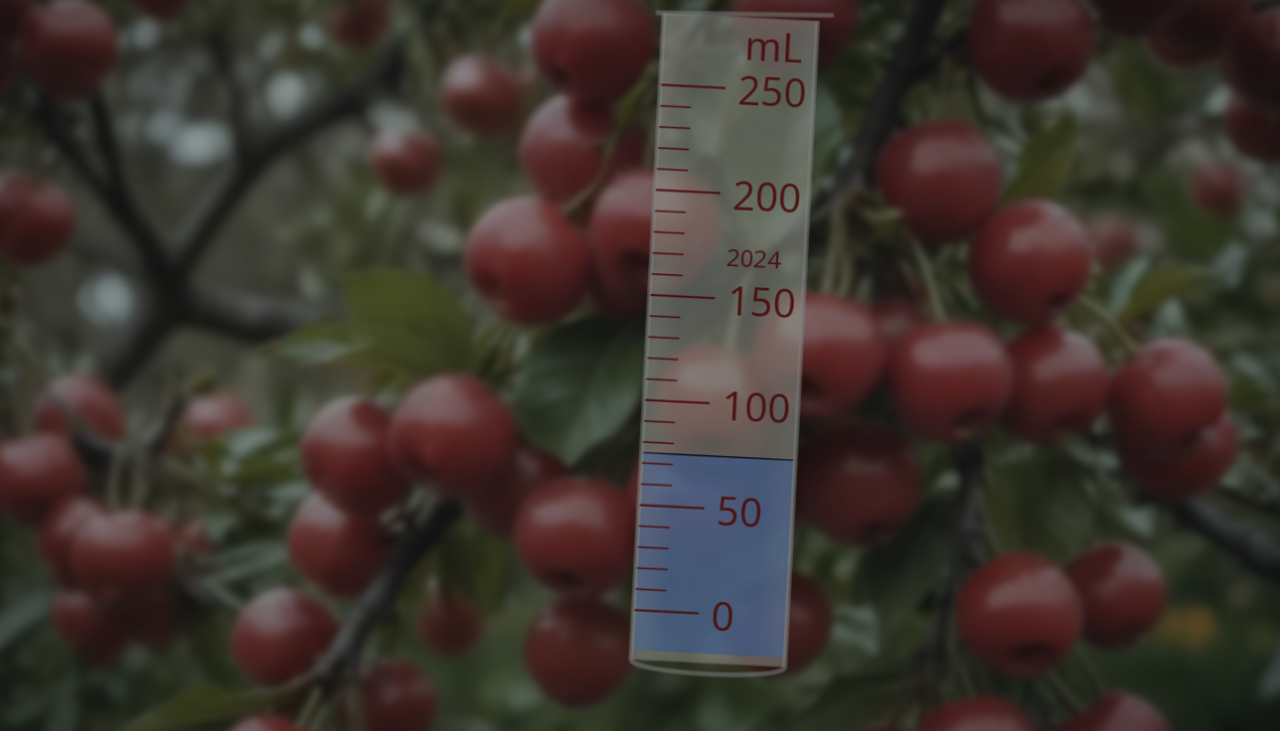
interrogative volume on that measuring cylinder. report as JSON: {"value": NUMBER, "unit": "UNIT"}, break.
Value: {"value": 75, "unit": "mL"}
